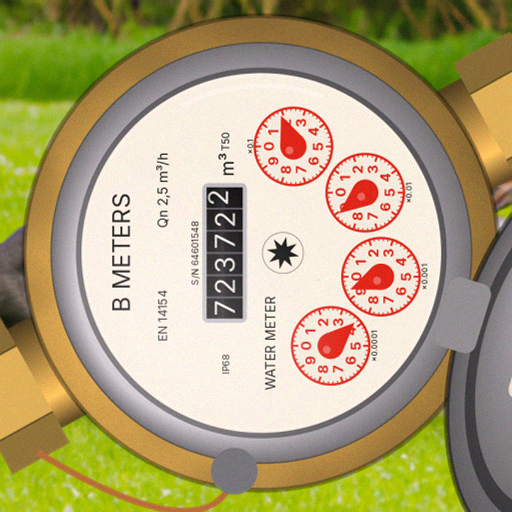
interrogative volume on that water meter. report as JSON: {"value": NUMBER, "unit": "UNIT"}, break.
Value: {"value": 723722.1893, "unit": "m³"}
